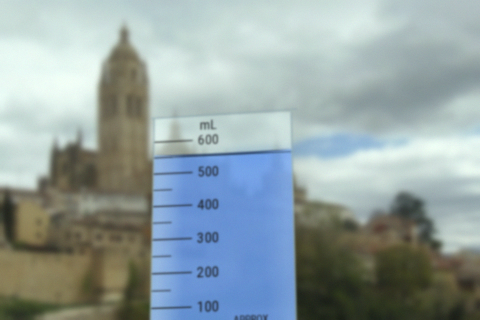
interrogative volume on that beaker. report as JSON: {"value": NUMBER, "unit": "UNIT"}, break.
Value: {"value": 550, "unit": "mL"}
